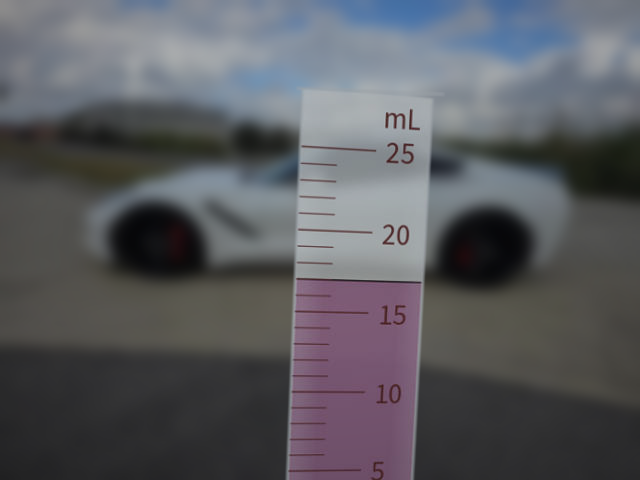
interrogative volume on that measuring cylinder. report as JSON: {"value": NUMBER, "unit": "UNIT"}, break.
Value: {"value": 17, "unit": "mL"}
